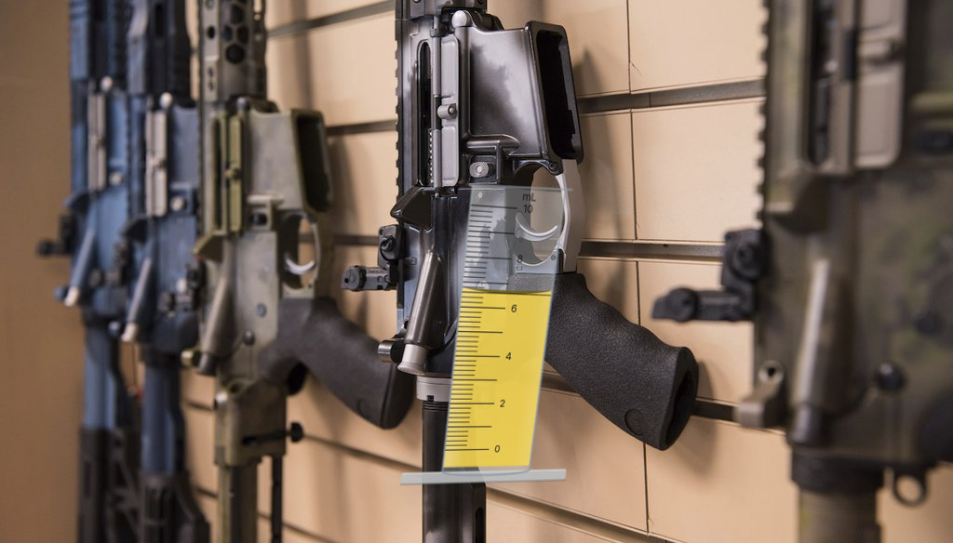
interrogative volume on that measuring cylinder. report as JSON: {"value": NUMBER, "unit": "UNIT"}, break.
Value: {"value": 6.6, "unit": "mL"}
